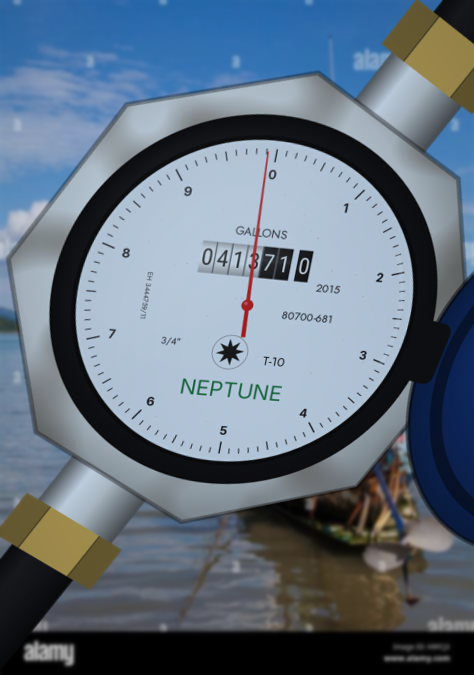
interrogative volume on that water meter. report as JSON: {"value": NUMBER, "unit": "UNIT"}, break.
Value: {"value": 413709.9, "unit": "gal"}
